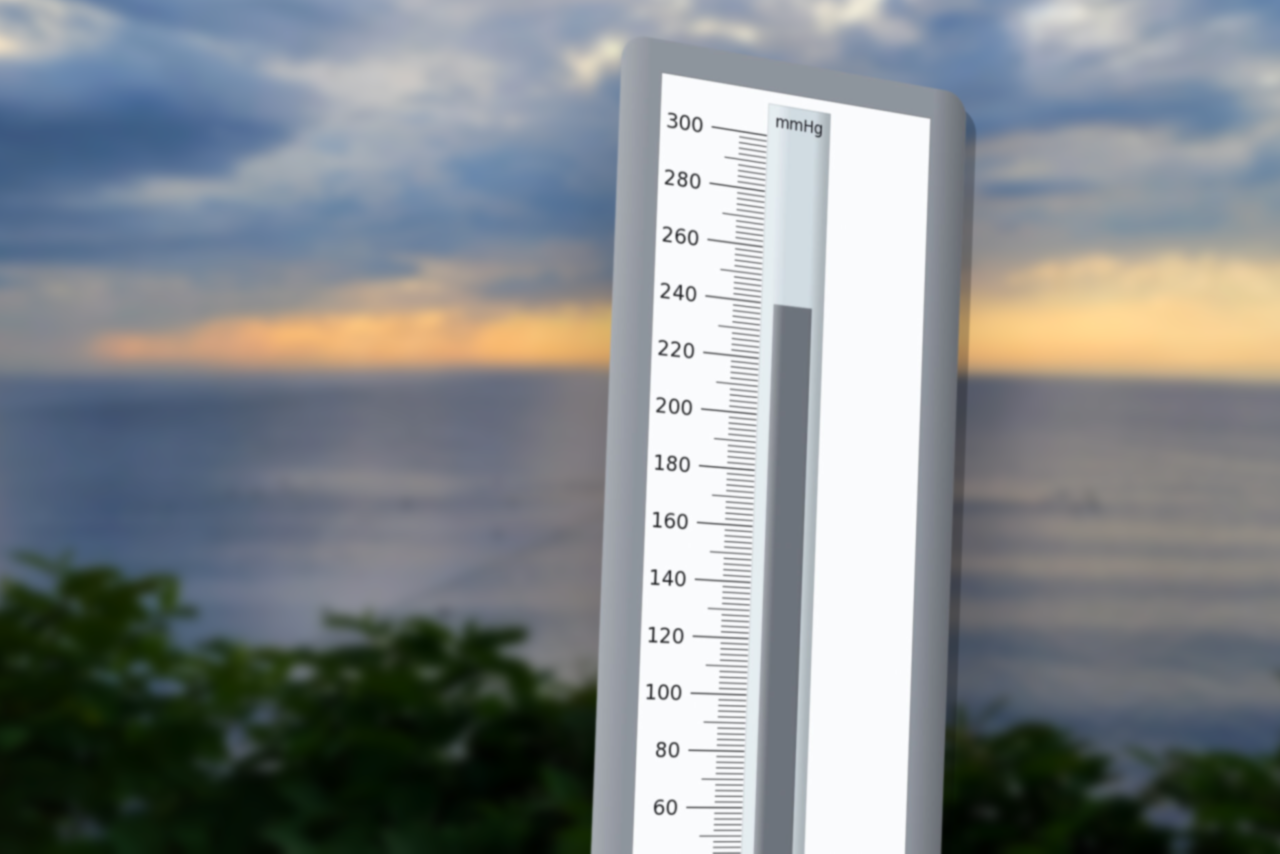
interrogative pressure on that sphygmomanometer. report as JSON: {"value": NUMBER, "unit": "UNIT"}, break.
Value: {"value": 240, "unit": "mmHg"}
